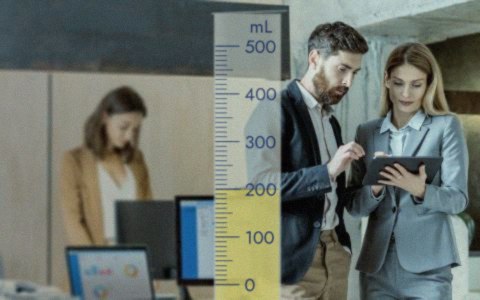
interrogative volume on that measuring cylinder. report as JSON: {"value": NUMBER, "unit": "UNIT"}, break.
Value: {"value": 200, "unit": "mL"}
